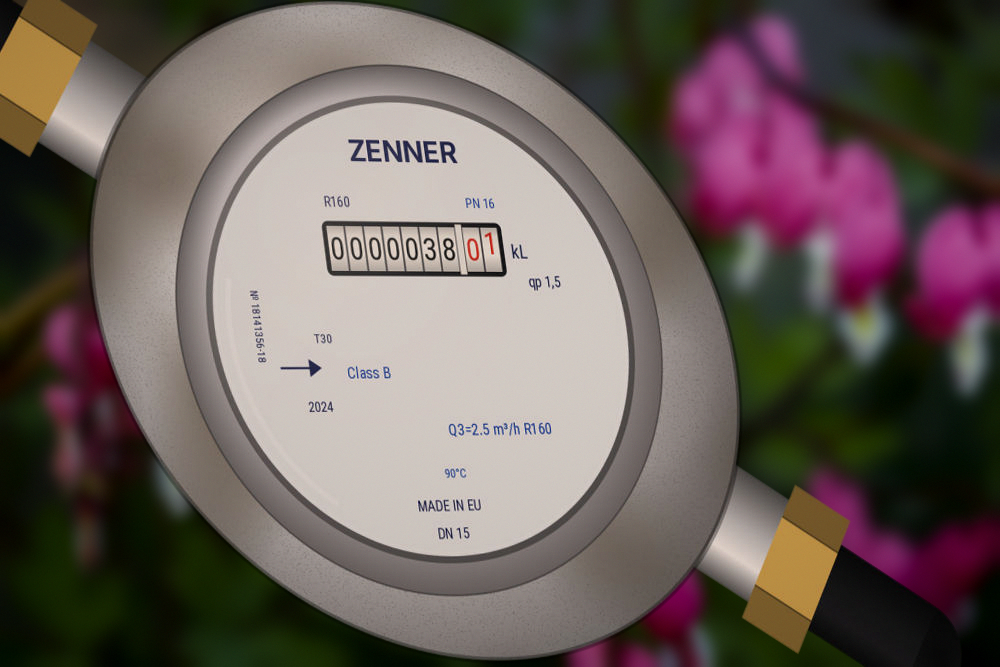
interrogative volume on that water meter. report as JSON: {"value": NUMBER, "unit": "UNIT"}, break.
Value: {"value": 38.01, "unit": "kL"}
